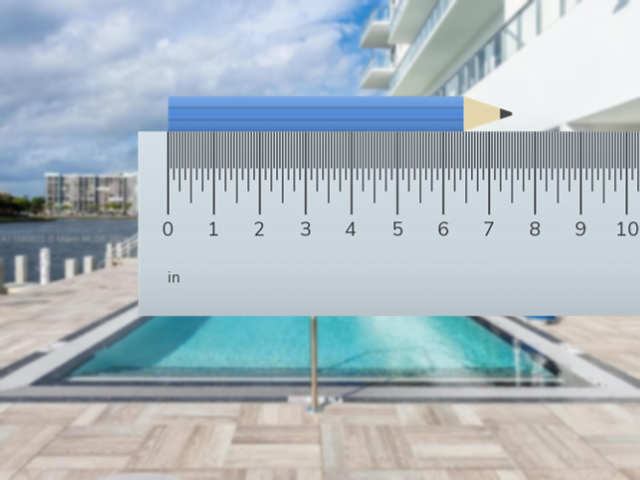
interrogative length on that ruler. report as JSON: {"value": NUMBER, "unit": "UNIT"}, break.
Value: {"value": 7.5, "unit": "in"}
